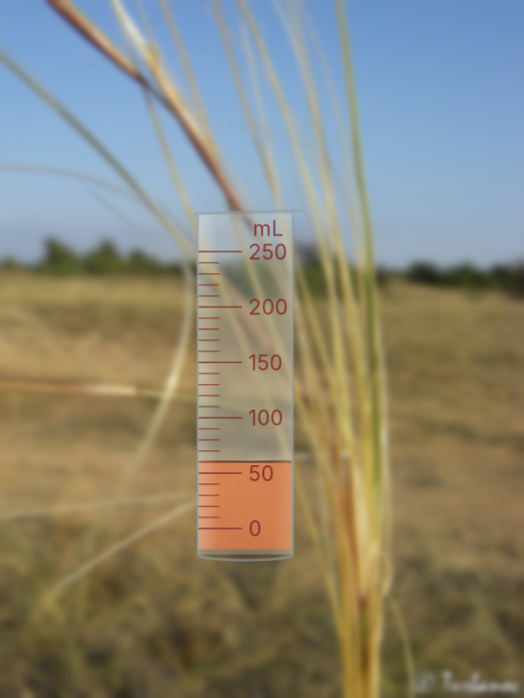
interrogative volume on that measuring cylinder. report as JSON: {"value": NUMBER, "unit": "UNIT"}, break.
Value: {"value": 60, "unit": "mL"}
